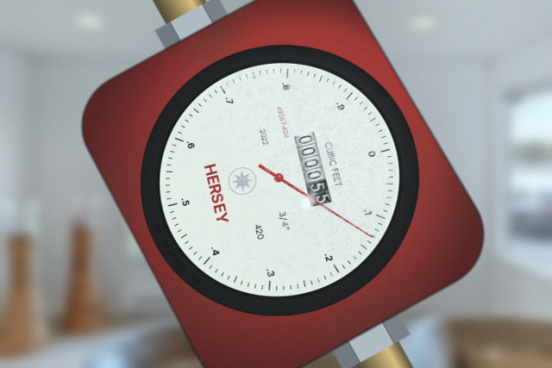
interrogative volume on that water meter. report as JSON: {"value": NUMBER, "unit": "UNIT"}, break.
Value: {"value": 55.13, "unit": "ft³"}
